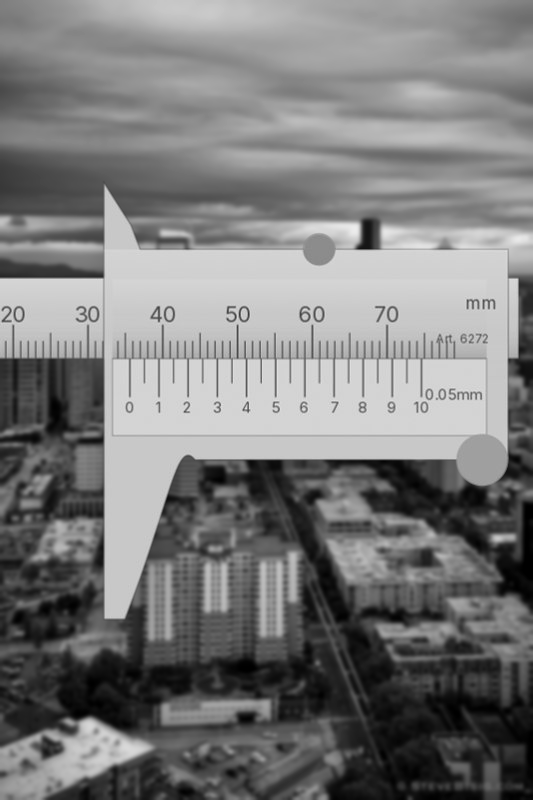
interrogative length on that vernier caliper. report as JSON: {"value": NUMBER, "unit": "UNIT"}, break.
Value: {"value": 35.6, "unit": "mm"}
